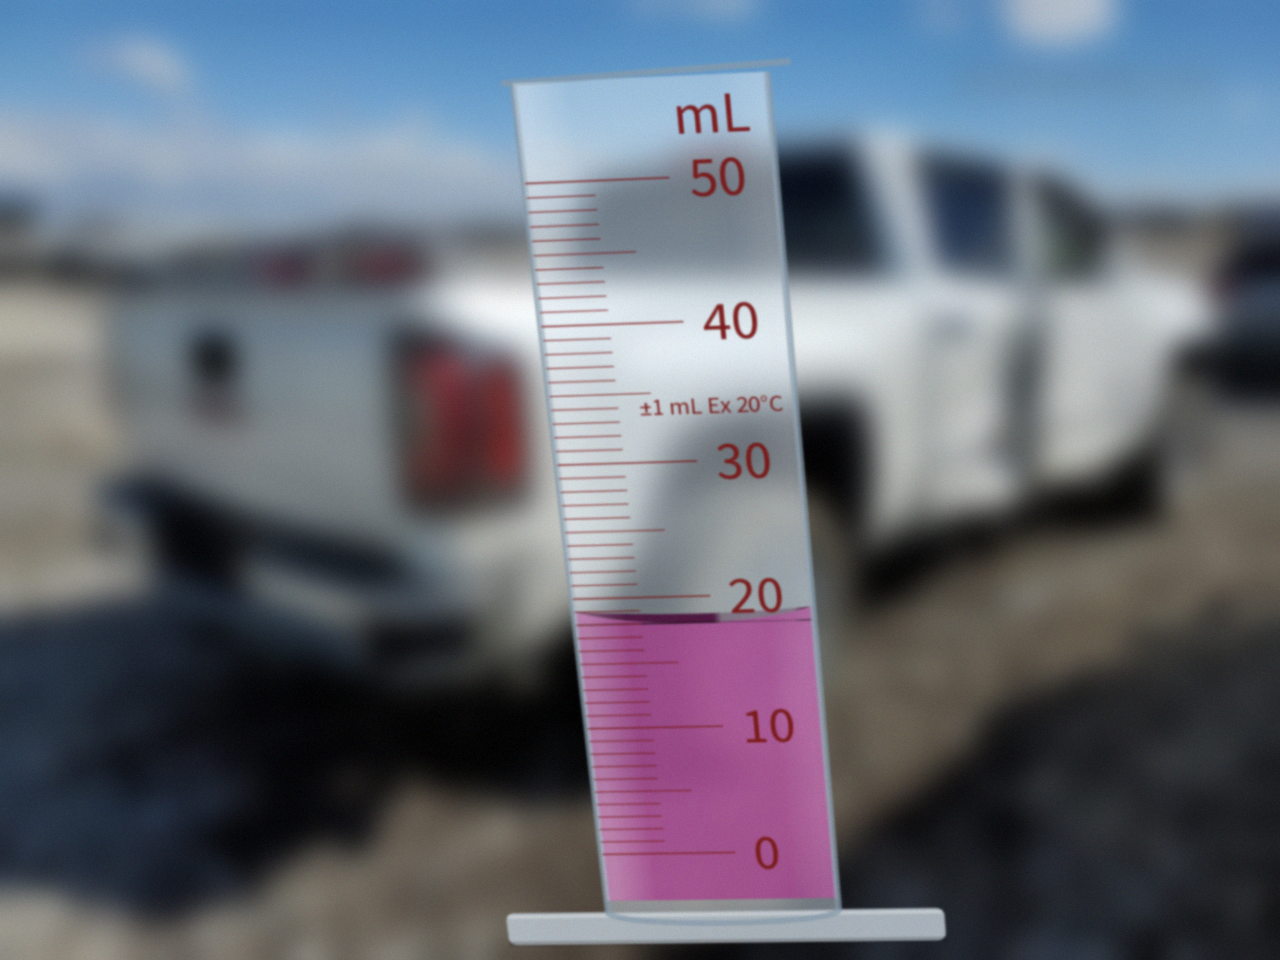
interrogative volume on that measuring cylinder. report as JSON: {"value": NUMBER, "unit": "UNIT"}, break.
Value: {"value": 18, "unit": "mL"}
